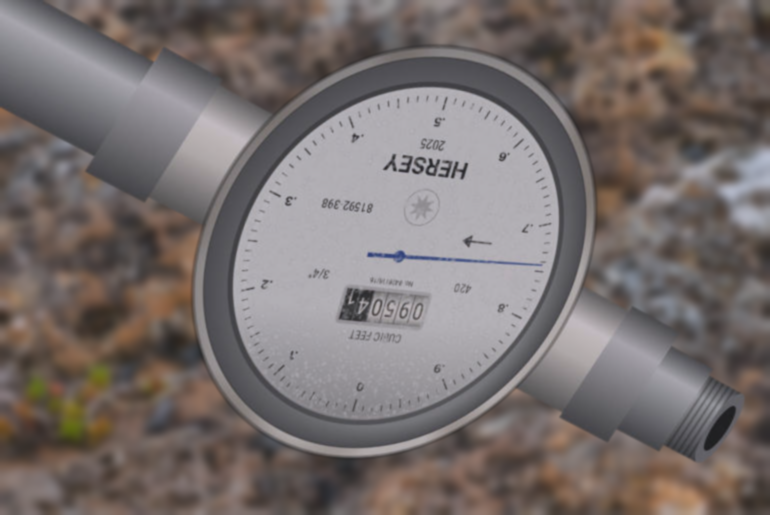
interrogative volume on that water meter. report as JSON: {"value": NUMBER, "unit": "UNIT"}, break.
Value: {"value": 95040.74, "unit": "ft³"}
